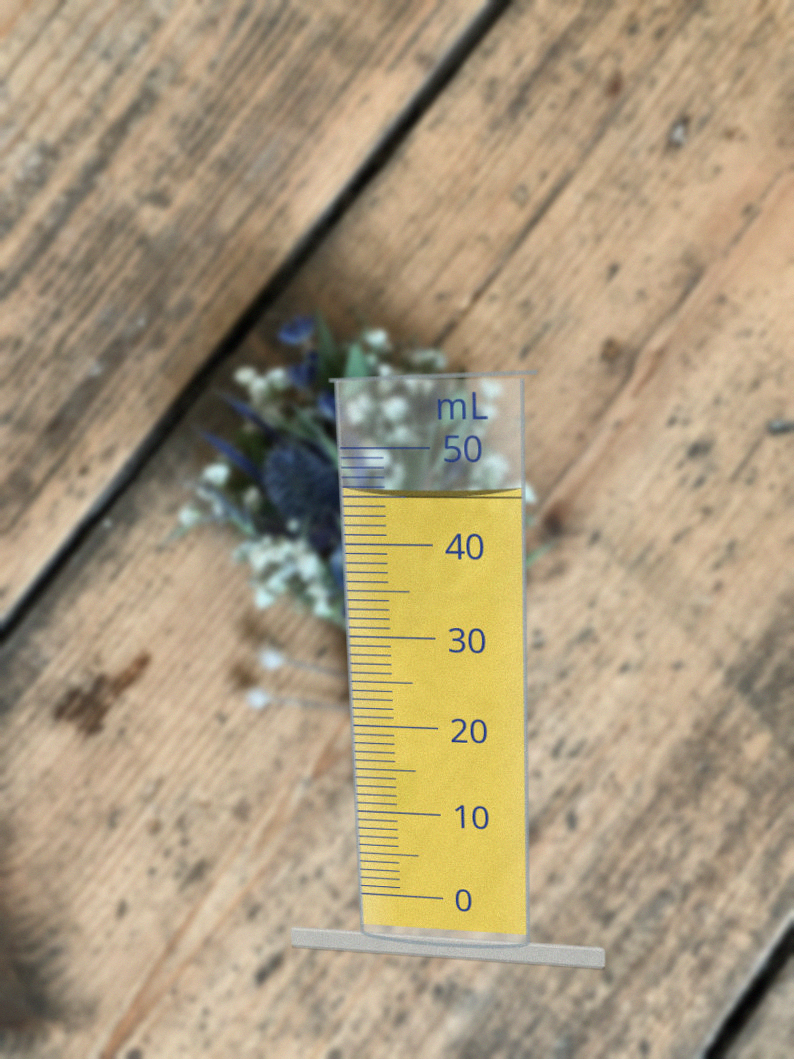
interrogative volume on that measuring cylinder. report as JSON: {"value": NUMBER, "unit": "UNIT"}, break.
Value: {"value": 45, "unit": "mL"}
